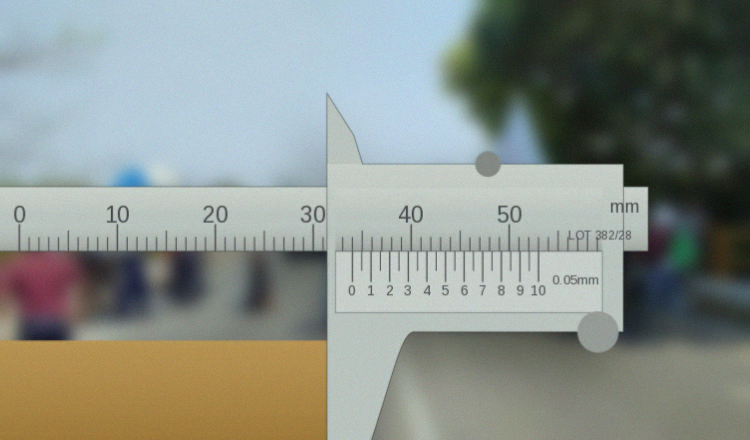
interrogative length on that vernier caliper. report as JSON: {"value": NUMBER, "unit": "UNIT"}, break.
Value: {"value": 34.0, "unit": "mm"}
